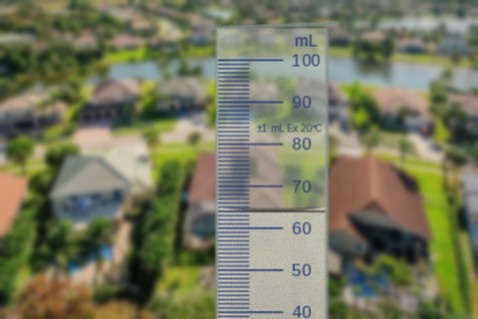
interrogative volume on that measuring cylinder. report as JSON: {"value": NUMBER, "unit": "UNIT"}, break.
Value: {"value": 64, "unit": "mL"}
